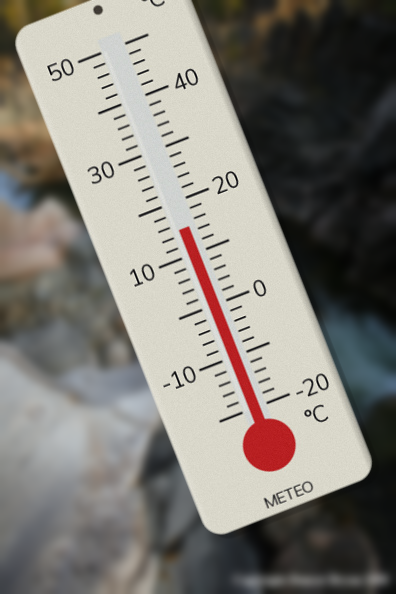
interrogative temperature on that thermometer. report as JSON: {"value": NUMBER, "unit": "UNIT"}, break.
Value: {"value": 15, "unit": "°C"}
